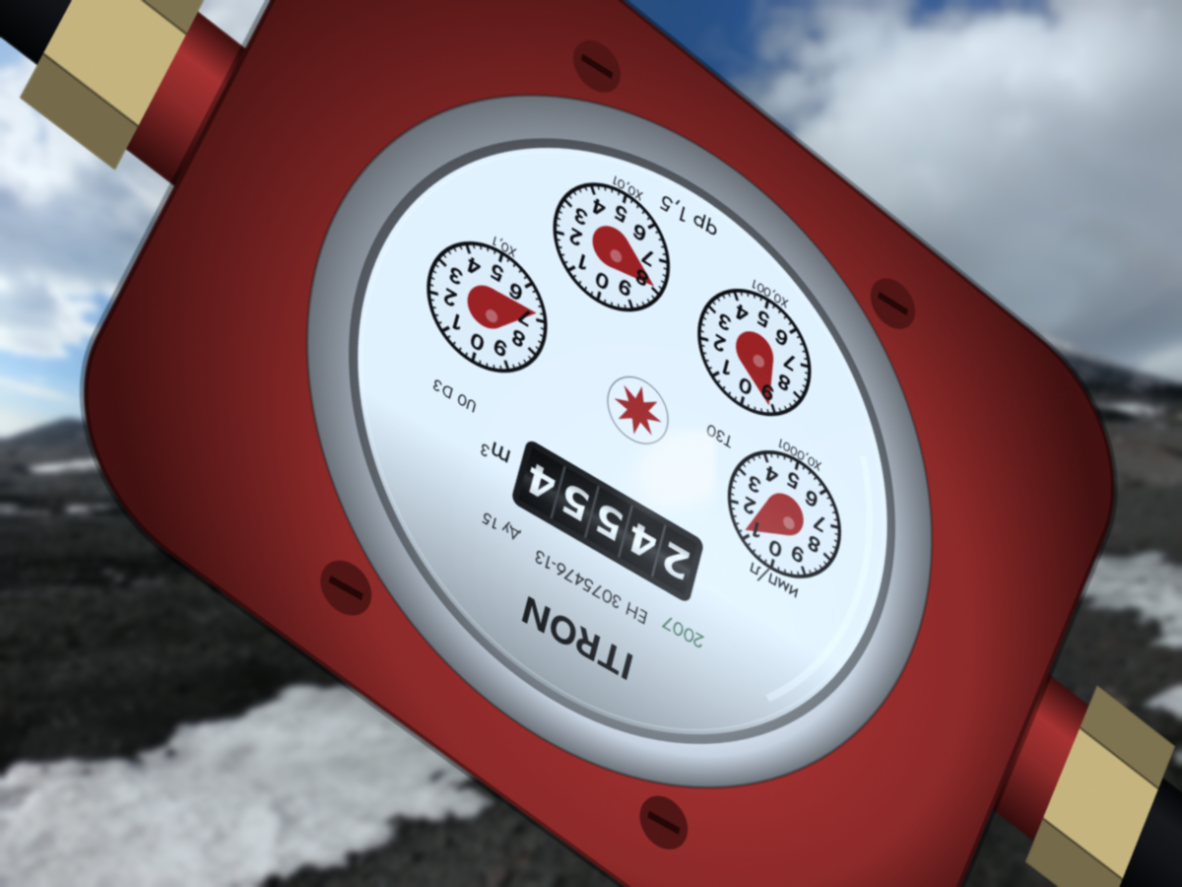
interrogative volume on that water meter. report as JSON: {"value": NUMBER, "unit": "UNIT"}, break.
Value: {"value": 24554.6791, "unit": "m³"}
